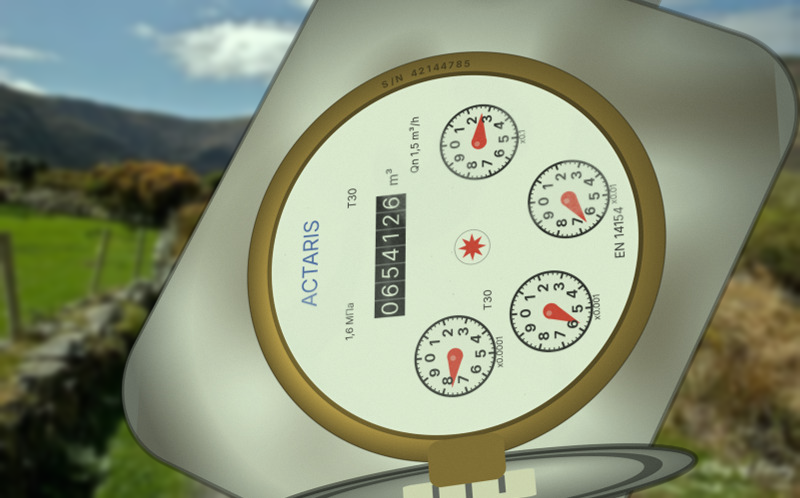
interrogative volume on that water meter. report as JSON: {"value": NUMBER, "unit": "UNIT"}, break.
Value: {"value": 654126.2657, "unit": "m³"}
